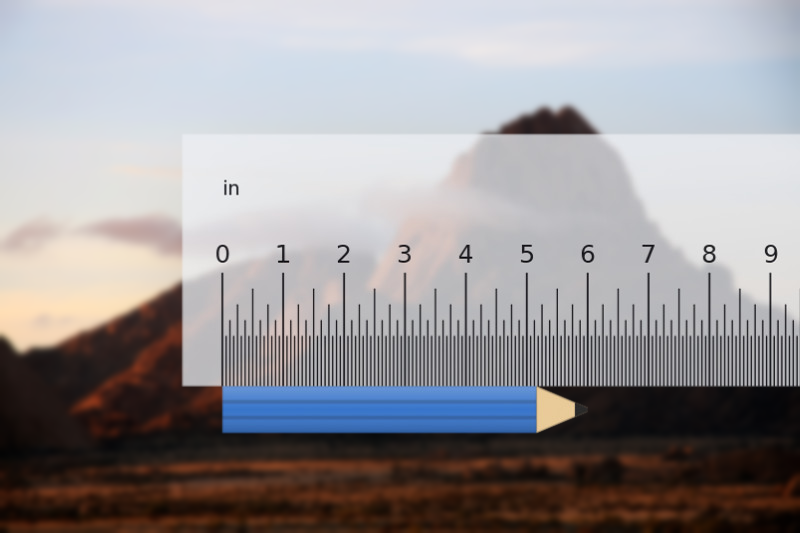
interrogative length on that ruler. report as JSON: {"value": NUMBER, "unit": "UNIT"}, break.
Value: {"value": 6, "unit": "in"}
